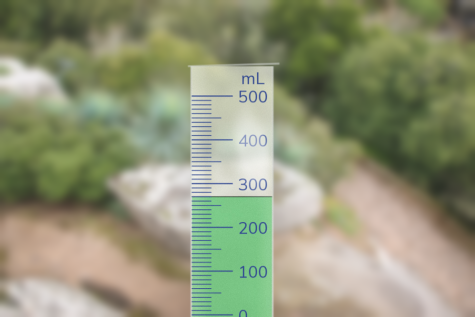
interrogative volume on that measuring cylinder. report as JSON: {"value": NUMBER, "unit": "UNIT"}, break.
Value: {"value": 270, "unit": "mL"}
